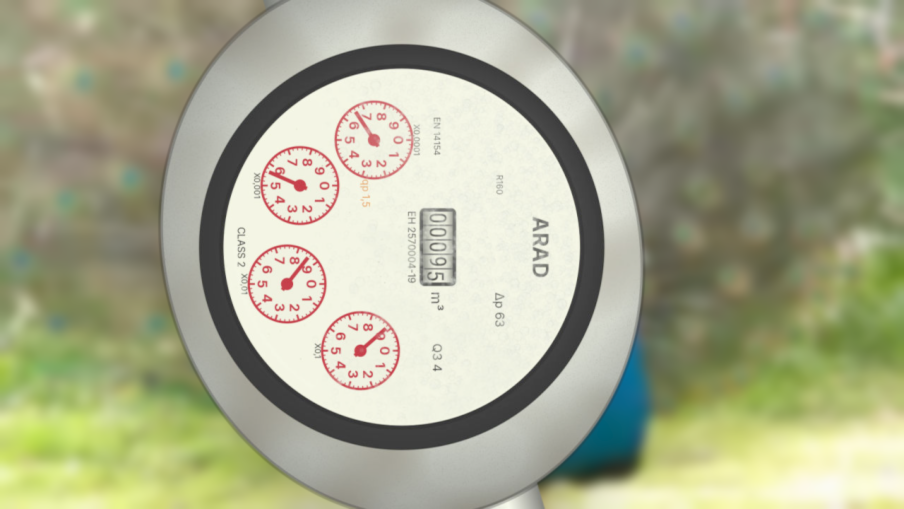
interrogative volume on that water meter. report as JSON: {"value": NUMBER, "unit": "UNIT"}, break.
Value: {"value": 94.8856, "unit": "m³"}
